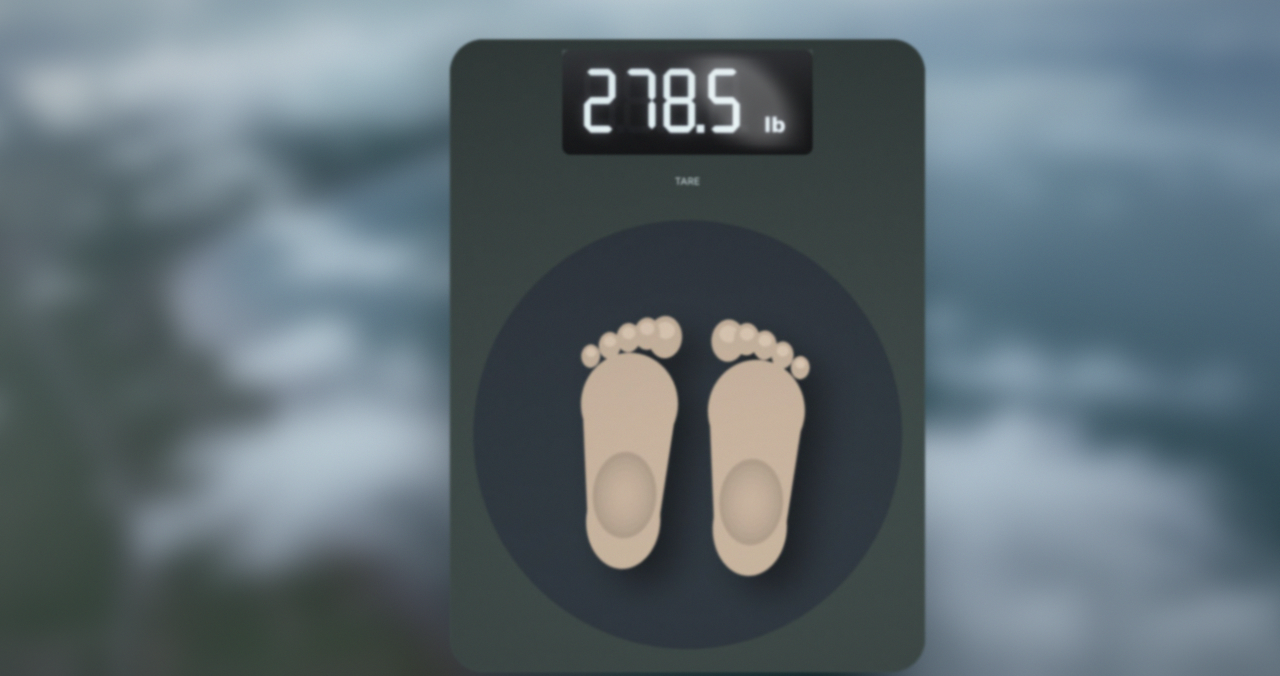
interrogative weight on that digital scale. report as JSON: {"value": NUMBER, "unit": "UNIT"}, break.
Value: {"value": 278.5, "unit": "lb"}
